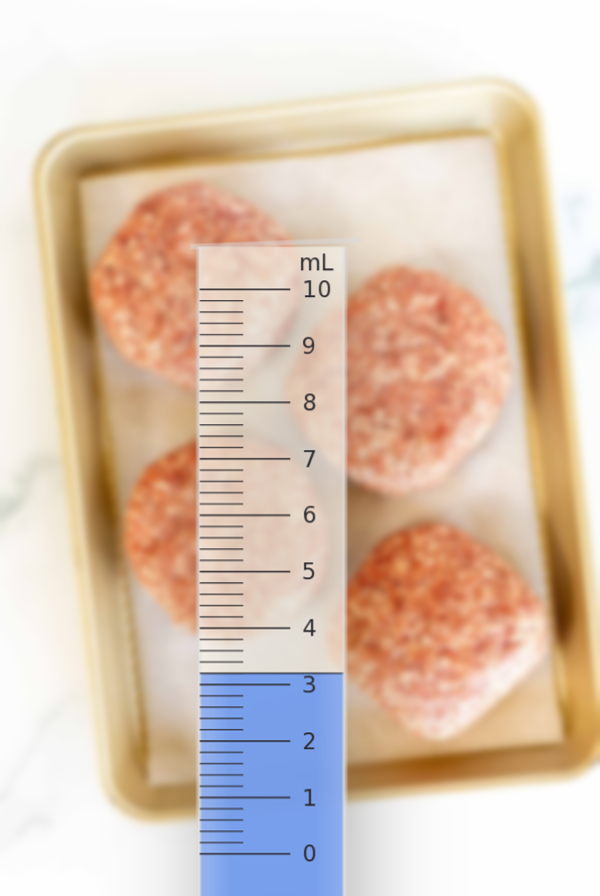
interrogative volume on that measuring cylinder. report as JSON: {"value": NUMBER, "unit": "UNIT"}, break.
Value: {"value": 3.2, "unit": "mL"}
